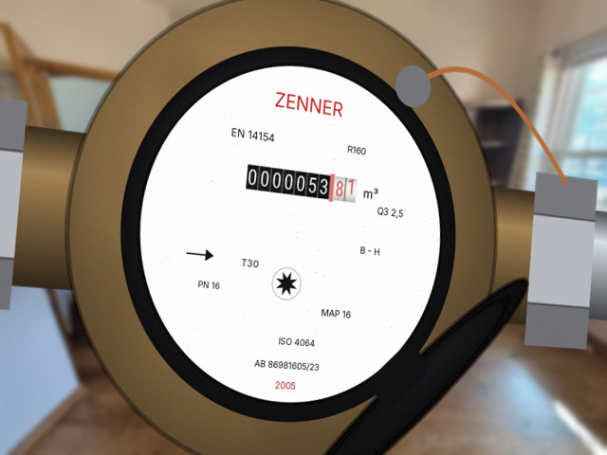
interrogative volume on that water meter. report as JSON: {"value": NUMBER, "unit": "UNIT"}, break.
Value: {"value": 53.81, "unit": "m³"}
